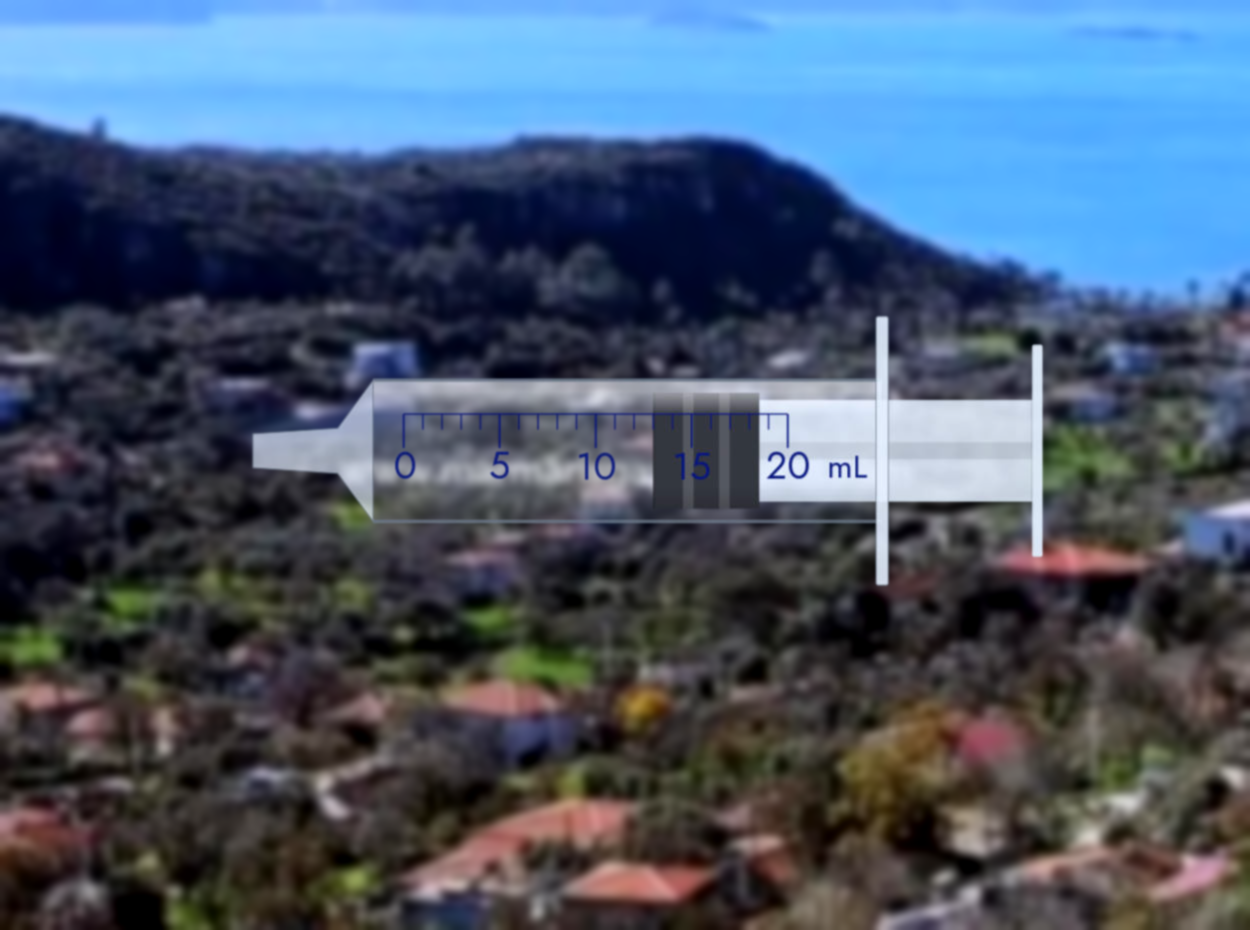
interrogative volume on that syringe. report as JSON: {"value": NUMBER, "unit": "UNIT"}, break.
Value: {"value": 13, "unit": "mL"}
